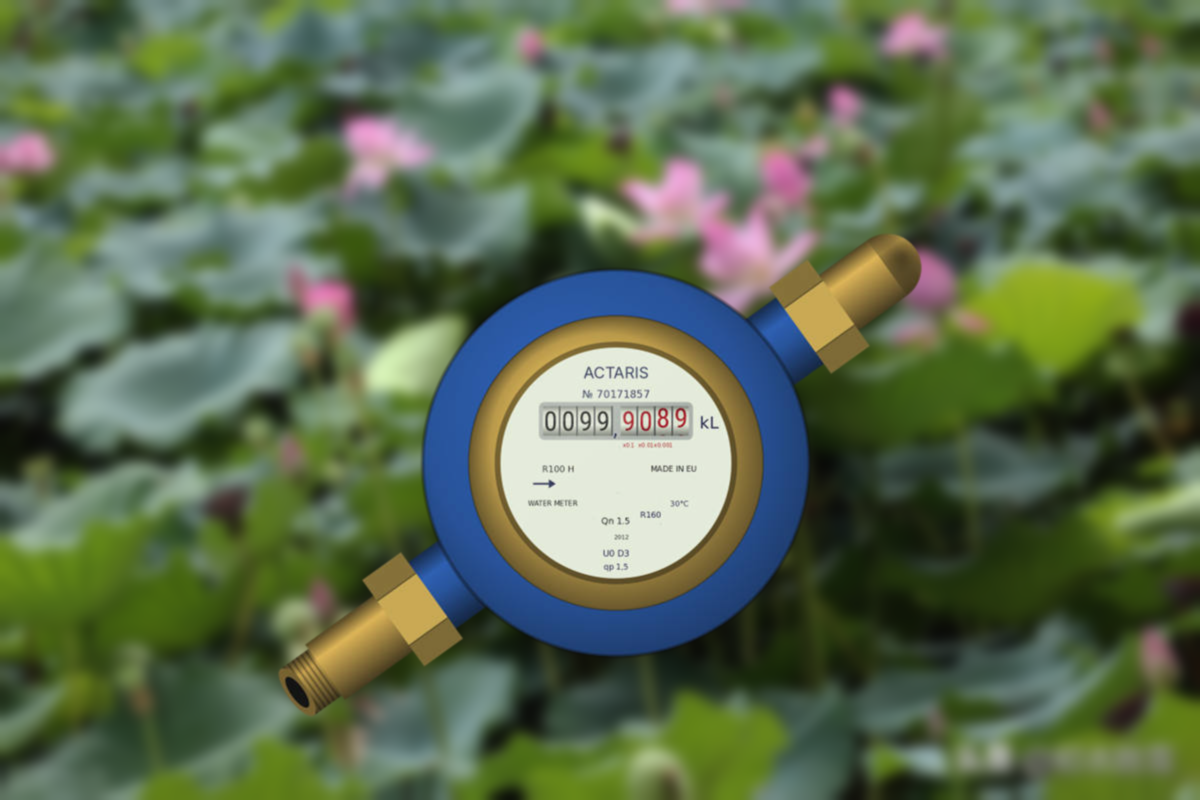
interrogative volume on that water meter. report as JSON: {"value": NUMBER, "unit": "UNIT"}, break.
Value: {"value": 99.9089, "unit": "kL"}
